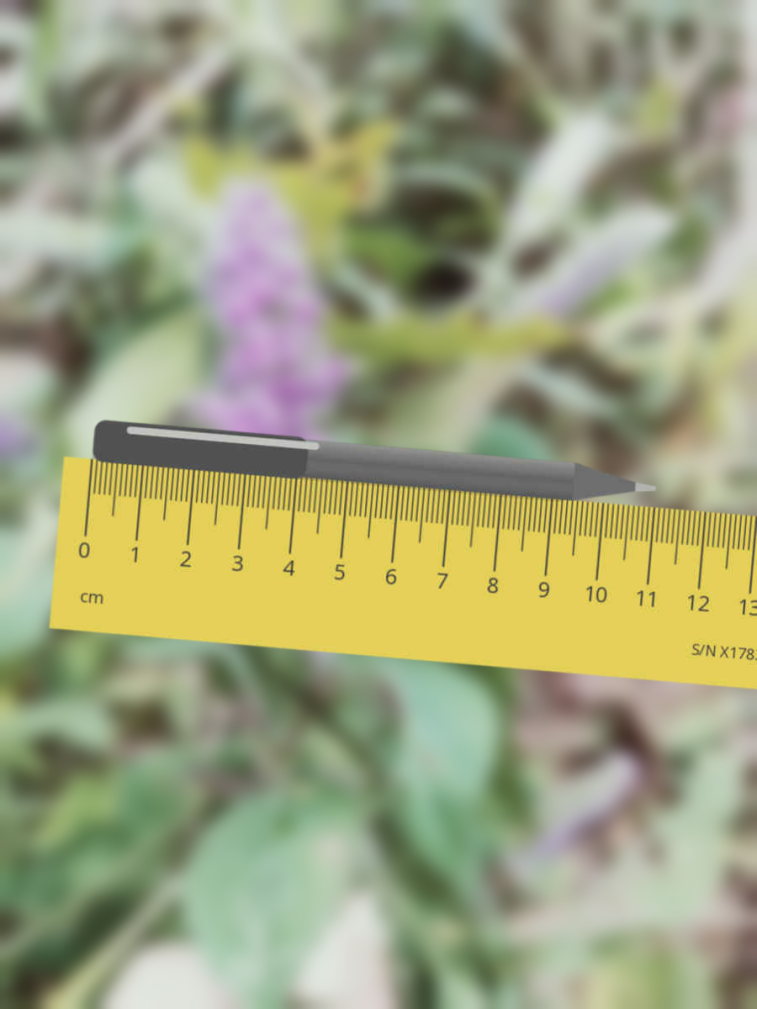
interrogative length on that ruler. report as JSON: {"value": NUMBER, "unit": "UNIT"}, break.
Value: {"value": 11, "unit": "cm"}
